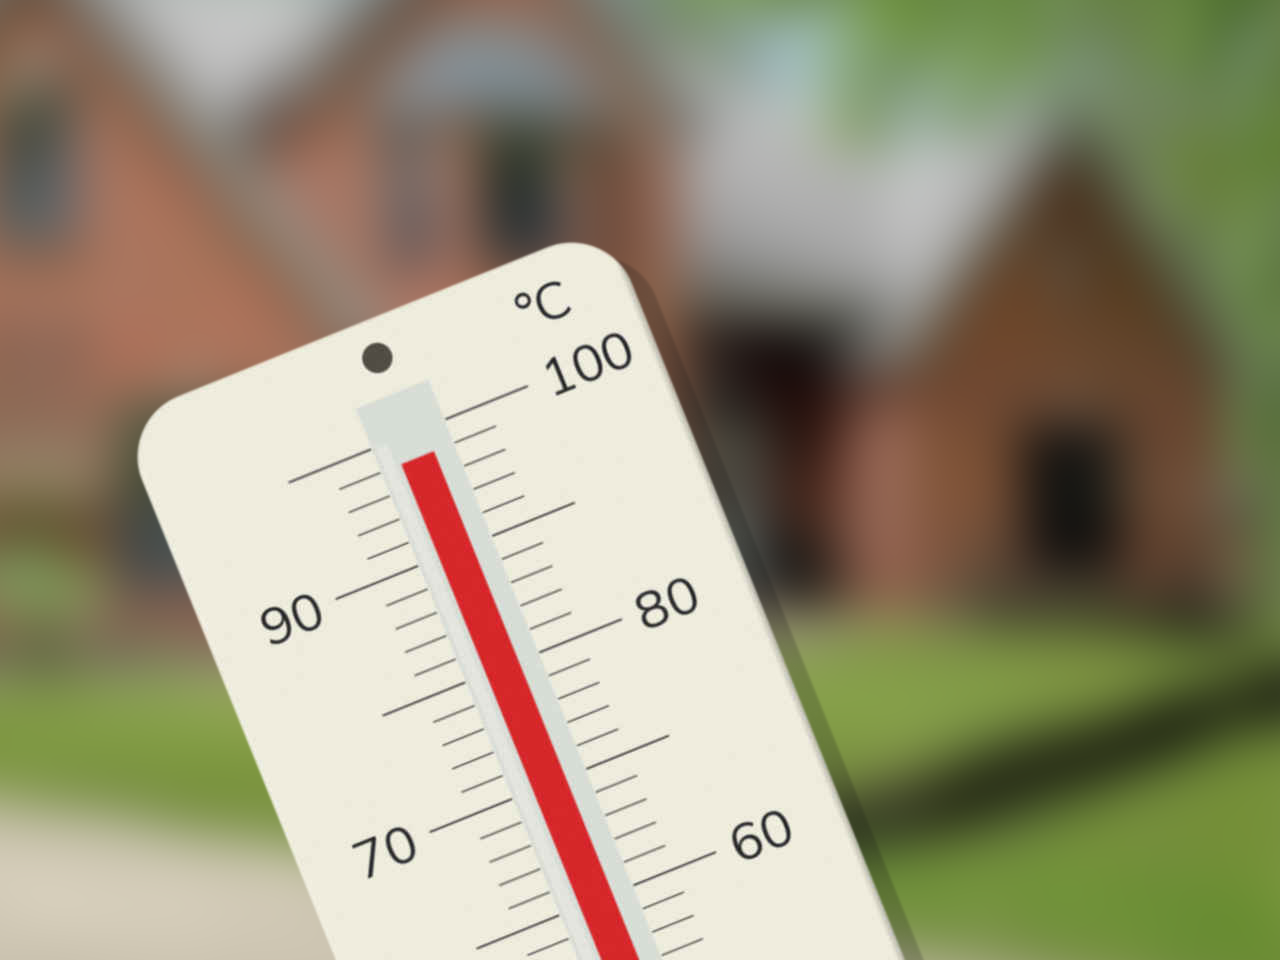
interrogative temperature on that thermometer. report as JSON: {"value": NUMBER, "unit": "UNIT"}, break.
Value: {"value": 98, "unit": "°C"}
